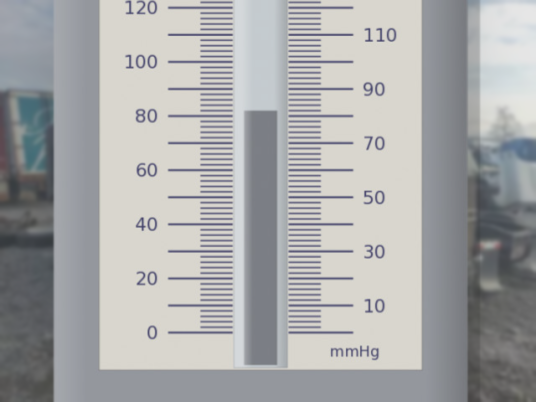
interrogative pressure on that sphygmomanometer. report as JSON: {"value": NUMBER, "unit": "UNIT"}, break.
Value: {"value": 82, "unit": "mmHg"}
